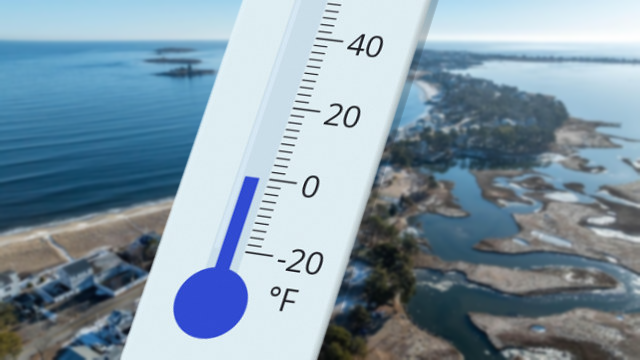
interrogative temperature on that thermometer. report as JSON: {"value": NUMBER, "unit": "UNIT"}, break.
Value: {"value": 0, "unit": "°F"}
